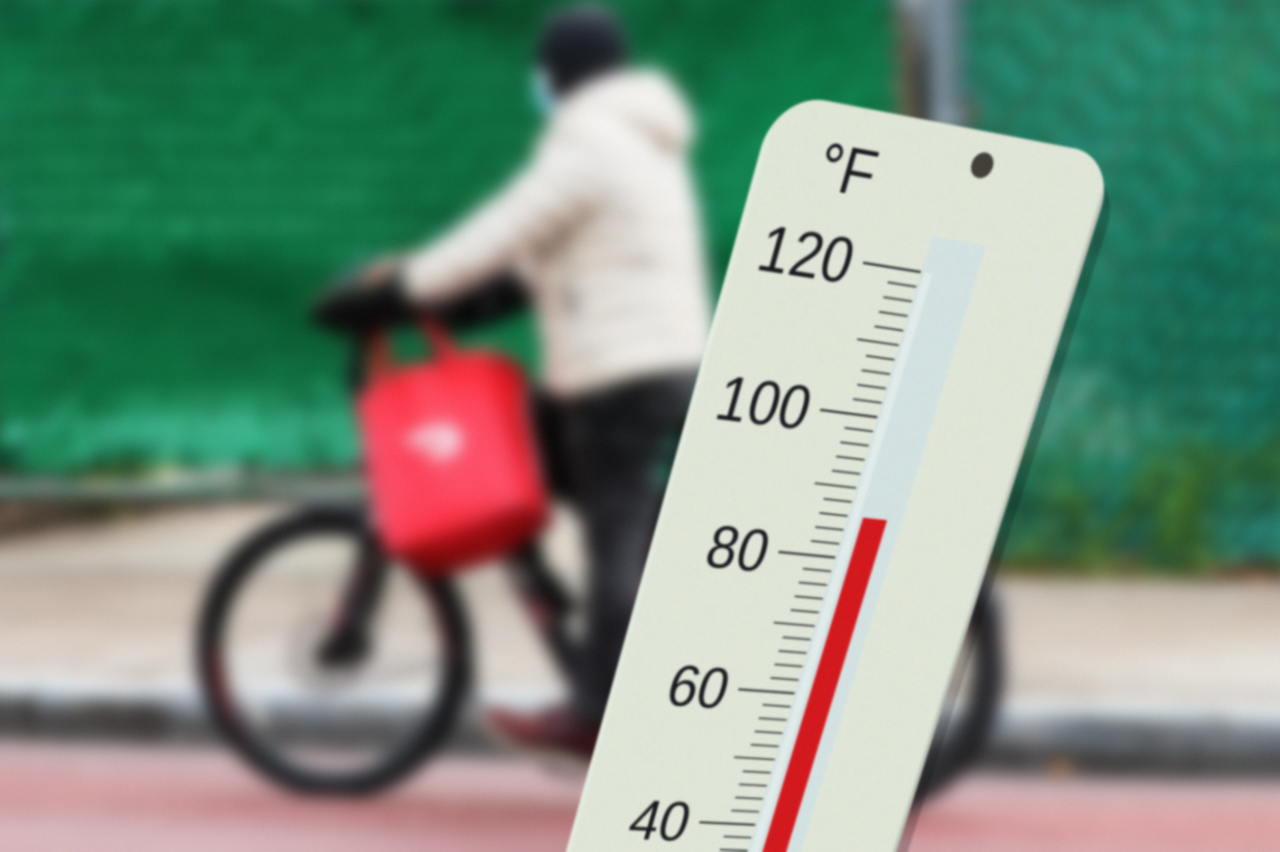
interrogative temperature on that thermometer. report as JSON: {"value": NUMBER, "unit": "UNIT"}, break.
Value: {"value": 86, "unit": "°F"}
